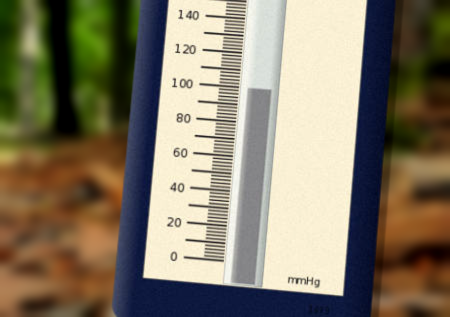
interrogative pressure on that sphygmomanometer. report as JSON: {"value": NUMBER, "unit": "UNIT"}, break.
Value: {"value": 100, "unit": "mmHg"}
